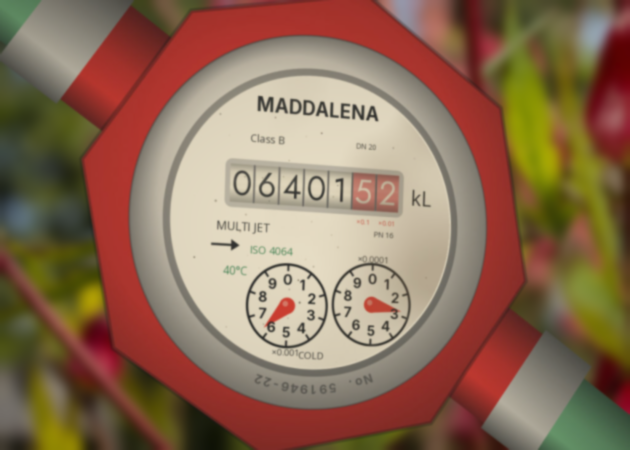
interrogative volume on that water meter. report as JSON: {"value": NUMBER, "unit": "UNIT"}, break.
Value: {"value": 6401.5262, "unit": "kL"}
